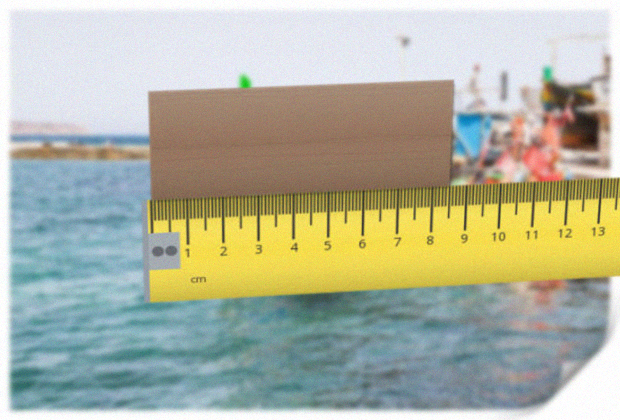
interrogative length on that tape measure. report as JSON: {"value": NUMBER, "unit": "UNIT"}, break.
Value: {"value": 8.5, "unit": "cm"}
